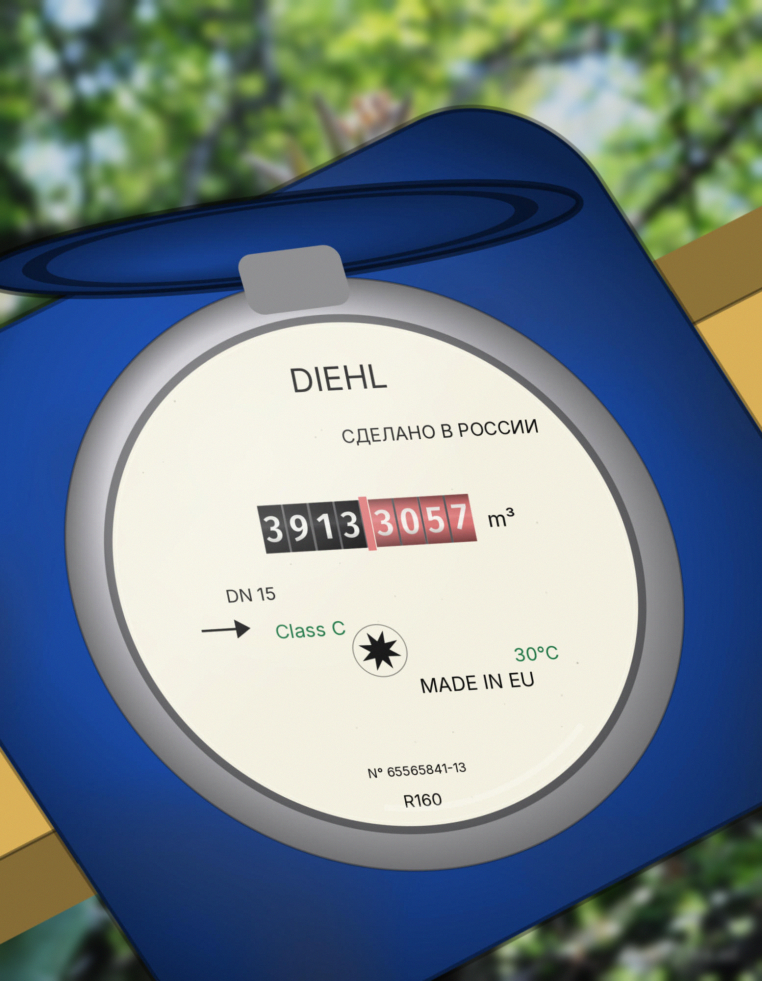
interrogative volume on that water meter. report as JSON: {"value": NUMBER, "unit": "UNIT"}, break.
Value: {"value": 3913.3057, "unit": "m³"}
